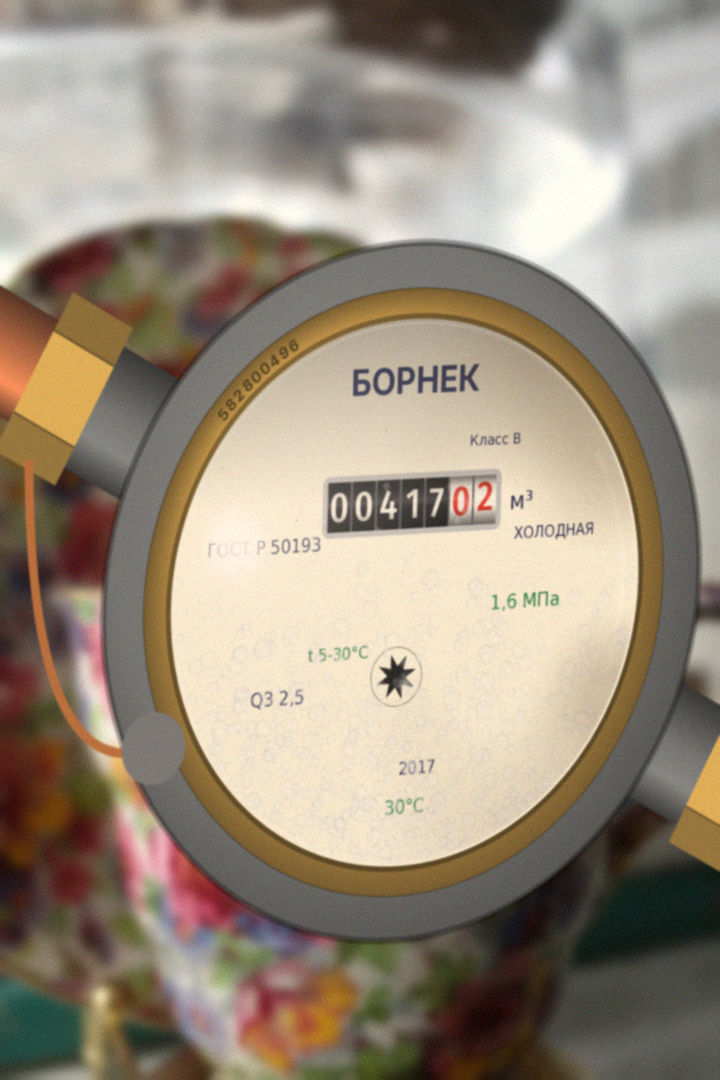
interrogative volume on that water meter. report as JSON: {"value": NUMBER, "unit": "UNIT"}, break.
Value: {"value": 417.02, "unit": "m³"}
